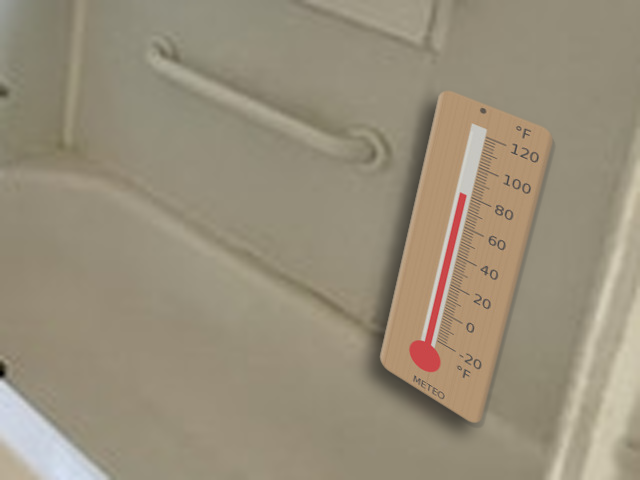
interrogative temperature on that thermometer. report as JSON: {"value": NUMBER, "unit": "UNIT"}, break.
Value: {"value": 80, "unit": "°F"}
